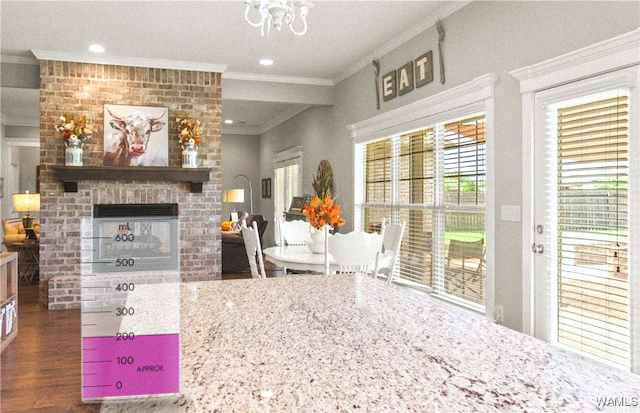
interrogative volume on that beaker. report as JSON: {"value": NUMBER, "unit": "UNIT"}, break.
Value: {"value": 200, "unit": "mL"}
